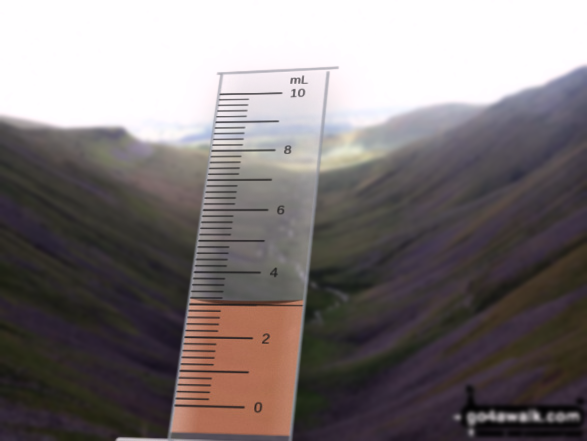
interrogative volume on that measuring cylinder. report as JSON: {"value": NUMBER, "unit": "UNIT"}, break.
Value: {"value": 3, "unit": "mL"}
